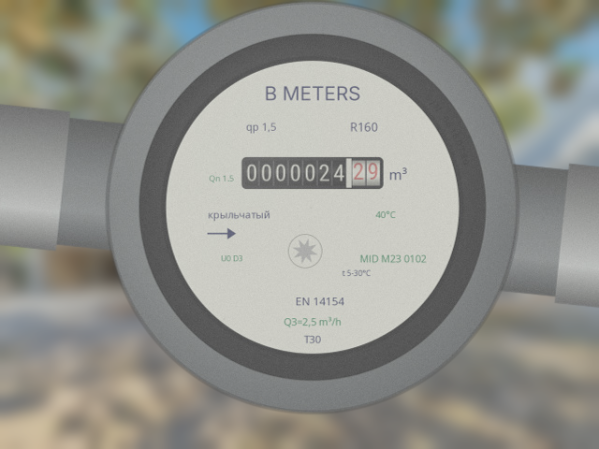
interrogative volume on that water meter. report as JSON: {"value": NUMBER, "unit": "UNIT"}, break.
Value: {"value": 24.29, "unit": "m³"}
